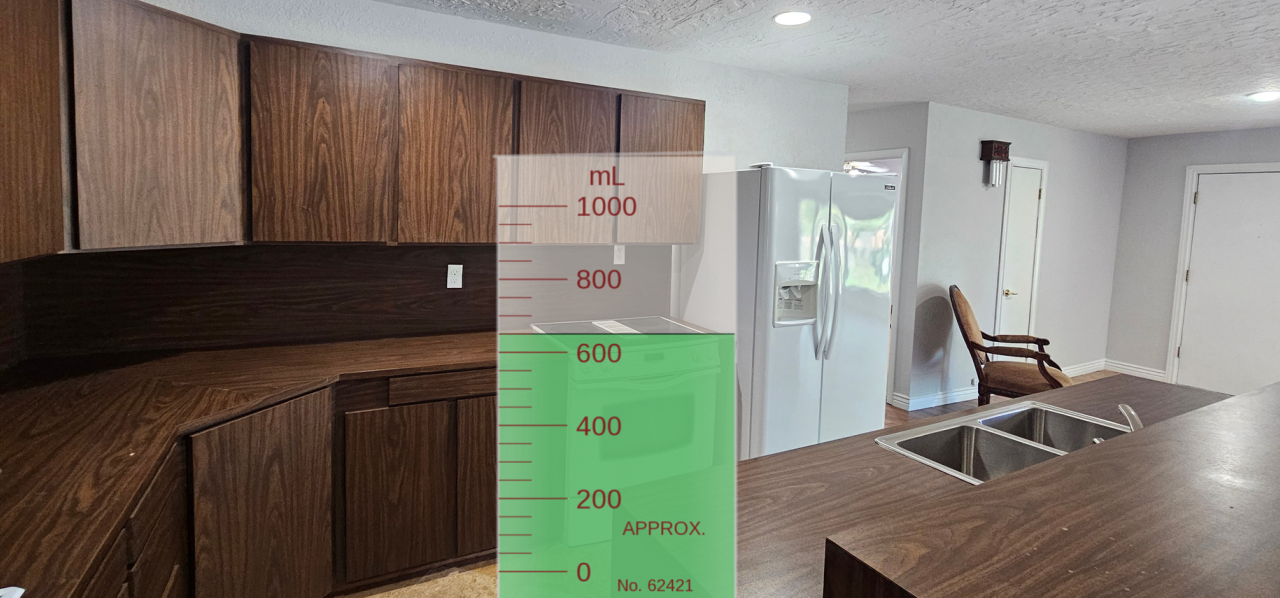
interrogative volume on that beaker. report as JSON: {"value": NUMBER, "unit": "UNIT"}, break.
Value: {"value": 650, "unit": "mL"}
